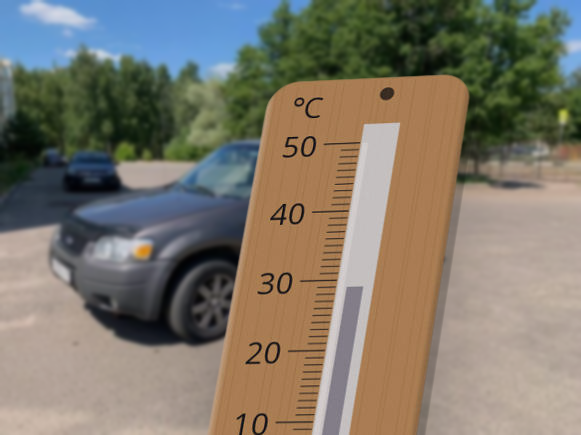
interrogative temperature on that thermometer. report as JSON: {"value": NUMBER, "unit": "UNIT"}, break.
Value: {"value": 29, "unit": "°C"}
